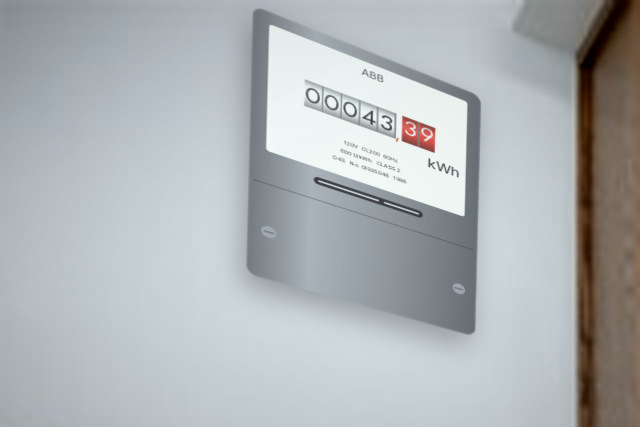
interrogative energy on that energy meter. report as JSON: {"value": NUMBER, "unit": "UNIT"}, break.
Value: {"value": 43.39, "unit": "kWh"}
